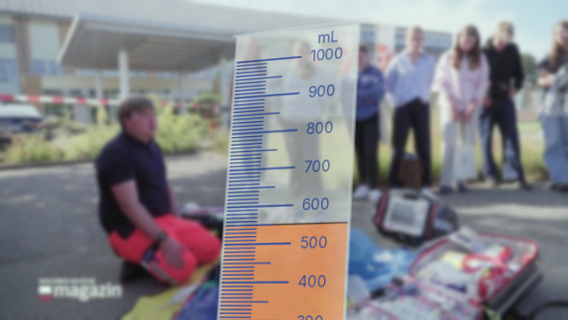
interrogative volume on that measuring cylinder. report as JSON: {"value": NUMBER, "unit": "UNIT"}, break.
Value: {"value": 550, "unit": "mL"}
